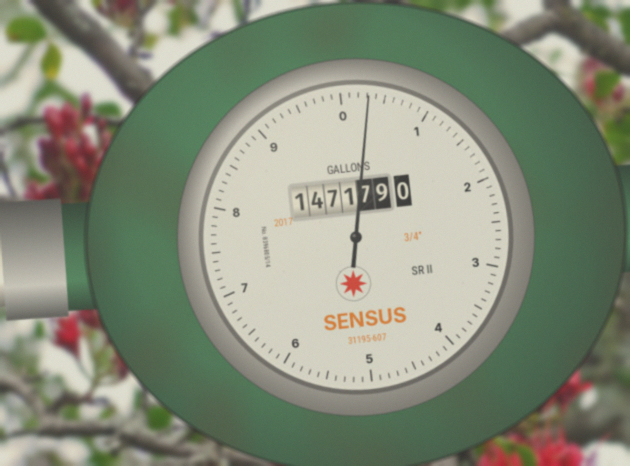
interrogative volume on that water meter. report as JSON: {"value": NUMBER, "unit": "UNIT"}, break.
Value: {"value": 1471790.3, "unit": "gal"}
